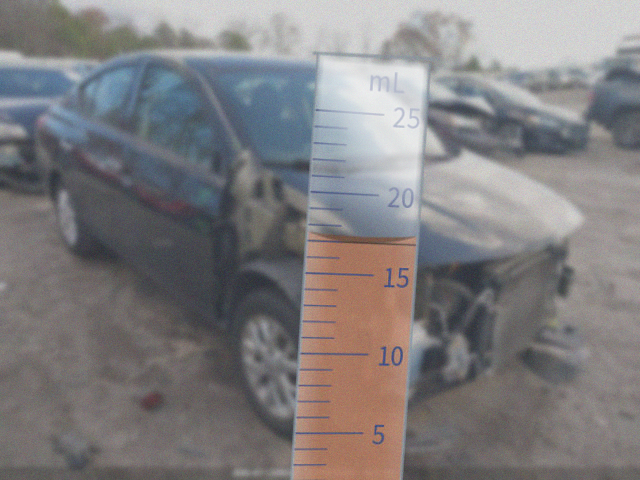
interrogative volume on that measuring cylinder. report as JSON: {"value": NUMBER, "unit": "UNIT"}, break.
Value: {"value": 17, "unit": "mL"}
